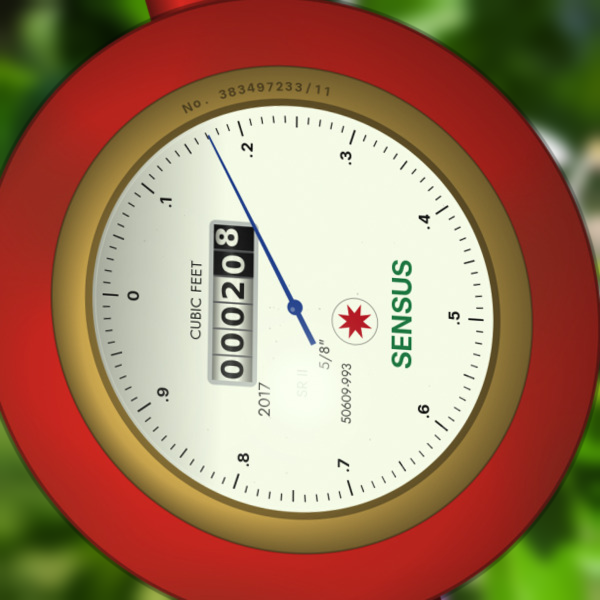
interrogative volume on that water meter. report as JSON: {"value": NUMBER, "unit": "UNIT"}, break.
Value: {"value": 208.17, "unit": "ft³"}
